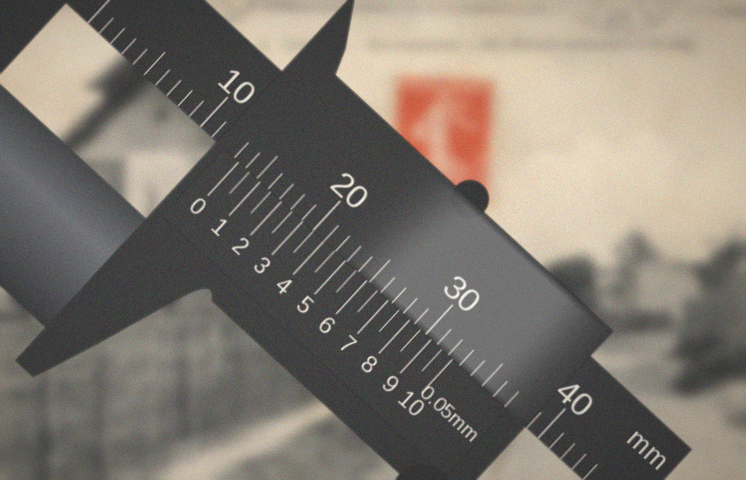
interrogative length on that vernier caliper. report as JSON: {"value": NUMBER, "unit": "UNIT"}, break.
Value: {"value": 13.4, "unit": "mm"}
